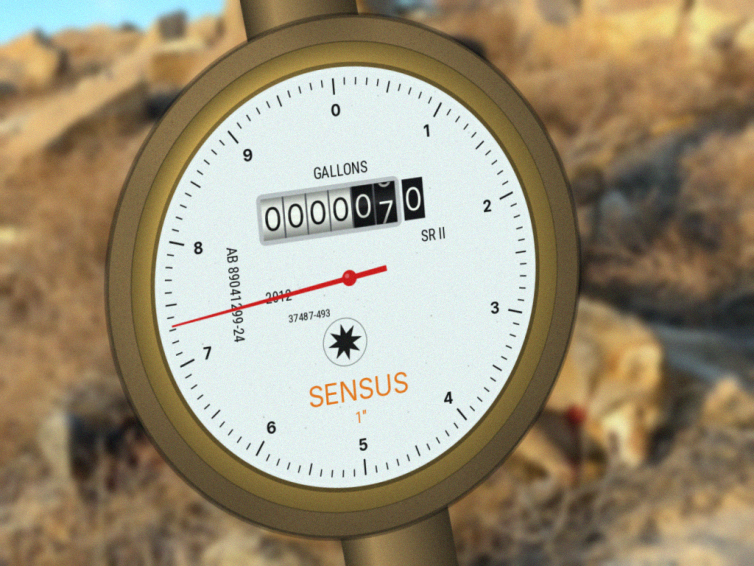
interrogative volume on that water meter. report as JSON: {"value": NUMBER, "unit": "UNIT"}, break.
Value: {"value": 67.3, "unit": "gal"}
